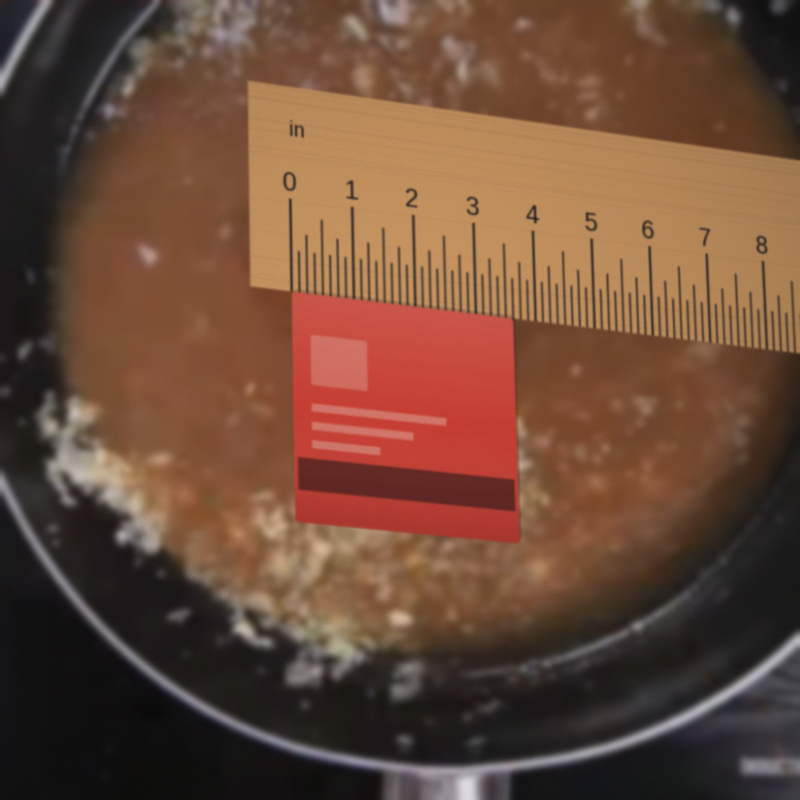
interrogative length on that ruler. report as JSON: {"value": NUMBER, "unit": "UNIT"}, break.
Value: {"value": 3.625, "unit": "in"}
